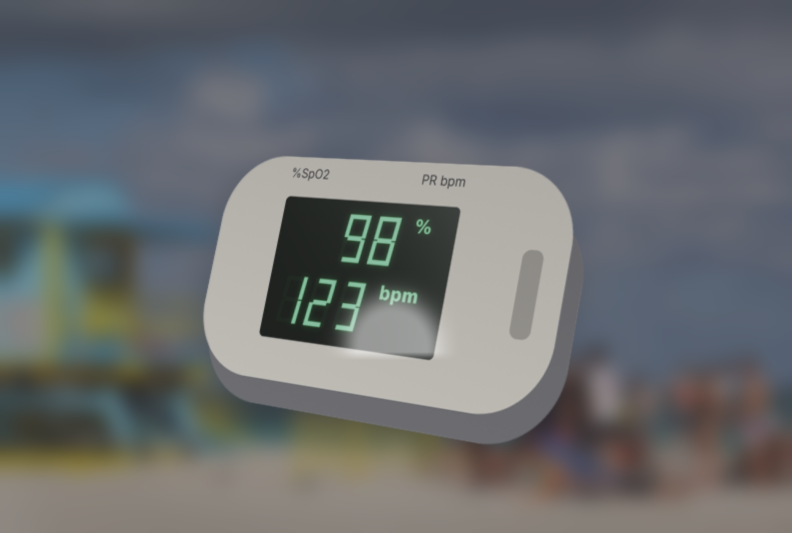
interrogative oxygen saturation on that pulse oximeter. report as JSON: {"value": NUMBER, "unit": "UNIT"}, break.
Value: {"value": 98, "unit": "%"}
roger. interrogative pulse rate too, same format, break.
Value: {"value": 123, "unit": "bpm"}
